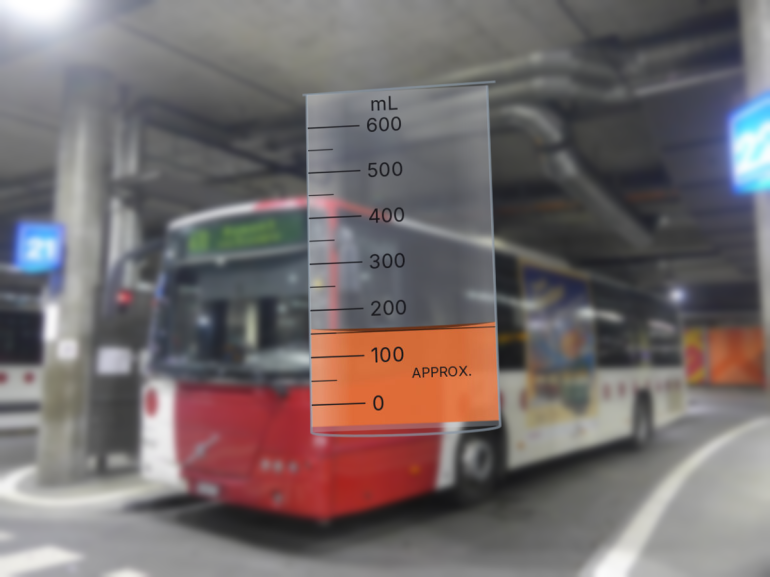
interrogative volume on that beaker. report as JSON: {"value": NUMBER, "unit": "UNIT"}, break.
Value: {"value": 150, "unit": "mL"}
